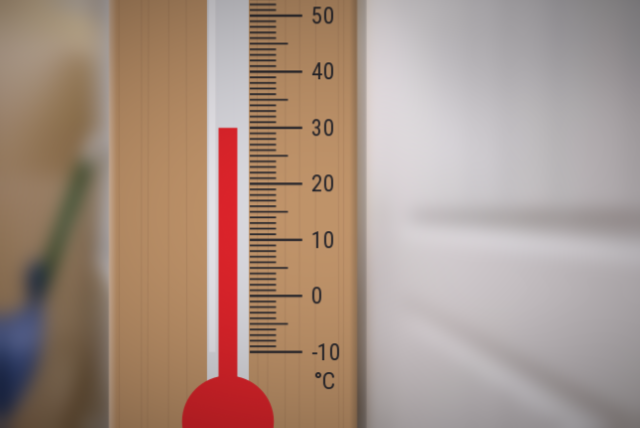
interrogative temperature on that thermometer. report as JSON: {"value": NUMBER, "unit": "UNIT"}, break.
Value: {"value": 30, "unit": "°C"}
